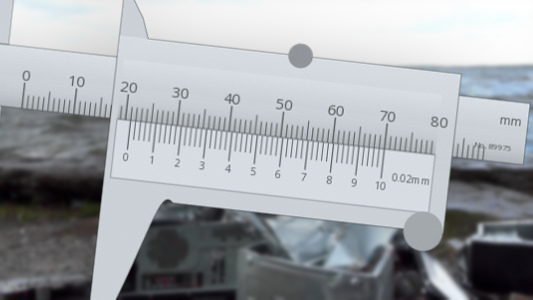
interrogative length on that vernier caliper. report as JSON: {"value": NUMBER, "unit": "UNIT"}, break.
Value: {"value": 21.0, "unit": "mm"}
